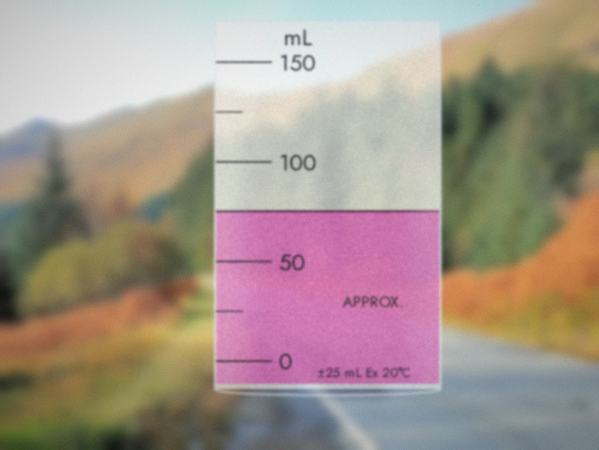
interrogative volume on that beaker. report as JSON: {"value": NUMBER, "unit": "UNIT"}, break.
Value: {"value": 75, "unit": "mL"}
